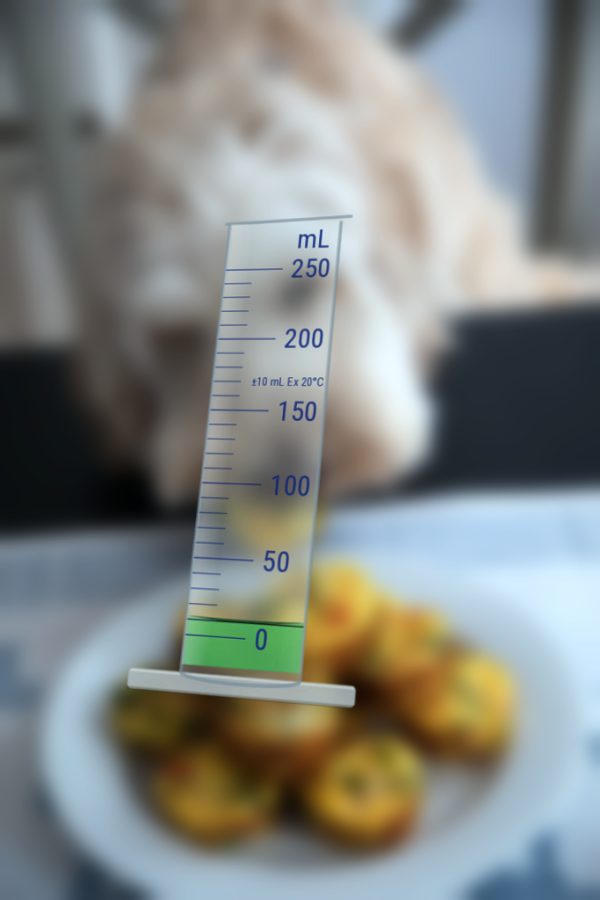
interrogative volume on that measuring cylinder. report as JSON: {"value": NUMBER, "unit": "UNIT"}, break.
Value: {"value": 10, "unit": "mL"}
